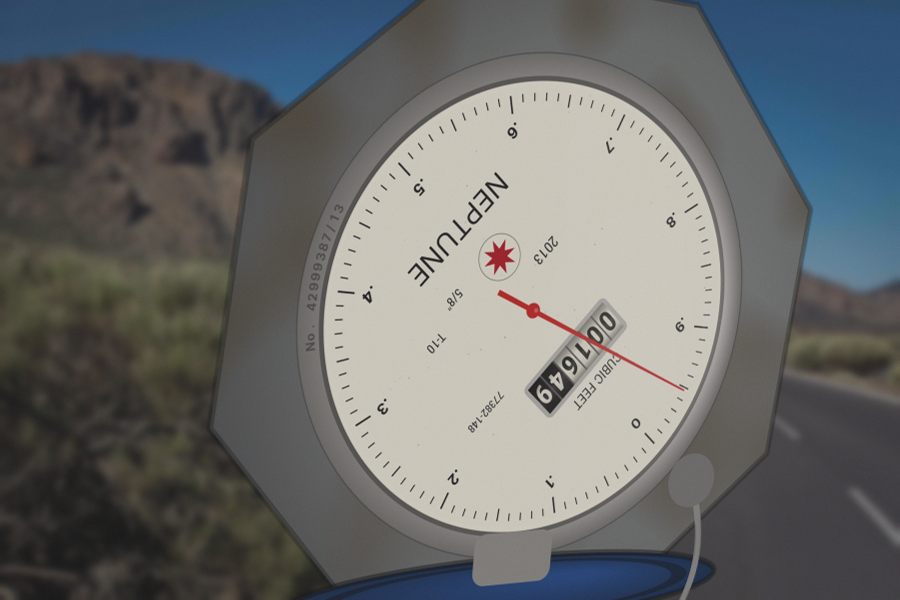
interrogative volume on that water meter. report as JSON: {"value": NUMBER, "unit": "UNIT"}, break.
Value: {"value": 1648.95, "unit": "ft³"}
